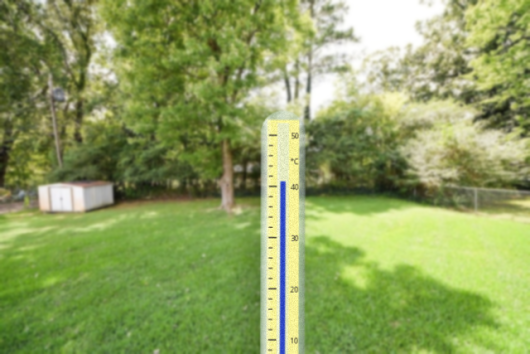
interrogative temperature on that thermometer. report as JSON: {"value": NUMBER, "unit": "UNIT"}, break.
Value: {"value": 41, "unit": "°C"}
